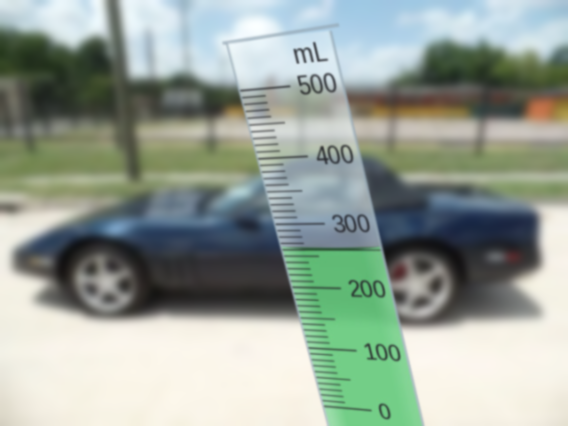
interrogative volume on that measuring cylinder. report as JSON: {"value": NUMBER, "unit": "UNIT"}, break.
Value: {"value": 260, "unit": "mL"}
